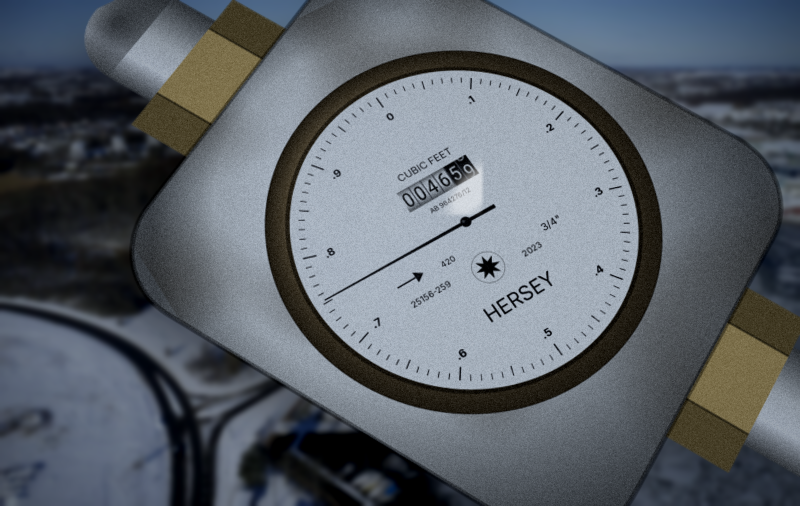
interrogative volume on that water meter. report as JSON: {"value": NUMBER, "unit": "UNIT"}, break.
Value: {"value": 4658.75, "unit": "ft³"}
